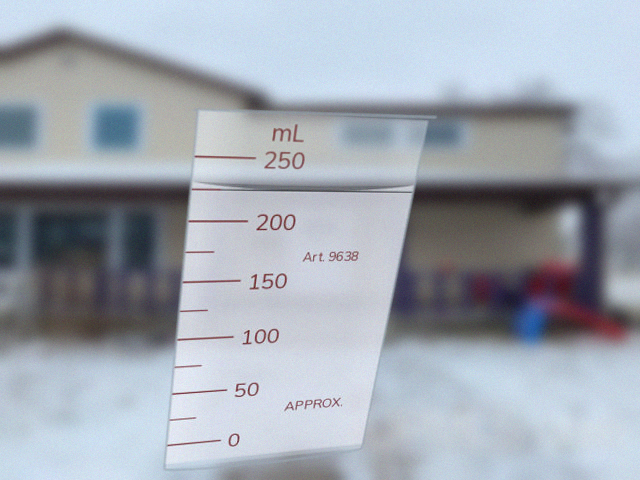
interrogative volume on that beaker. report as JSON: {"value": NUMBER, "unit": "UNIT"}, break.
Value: {"value": 225, "unit": "mL"}
